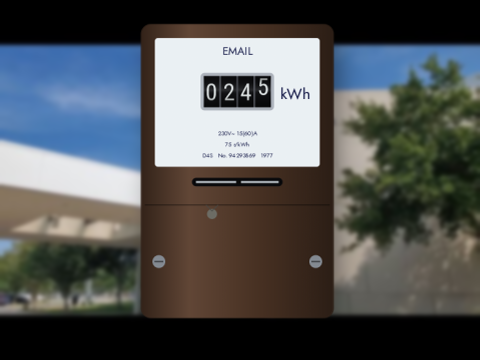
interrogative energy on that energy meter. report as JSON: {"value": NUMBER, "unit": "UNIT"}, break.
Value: {"value": 245, "unit": "kWh"}
